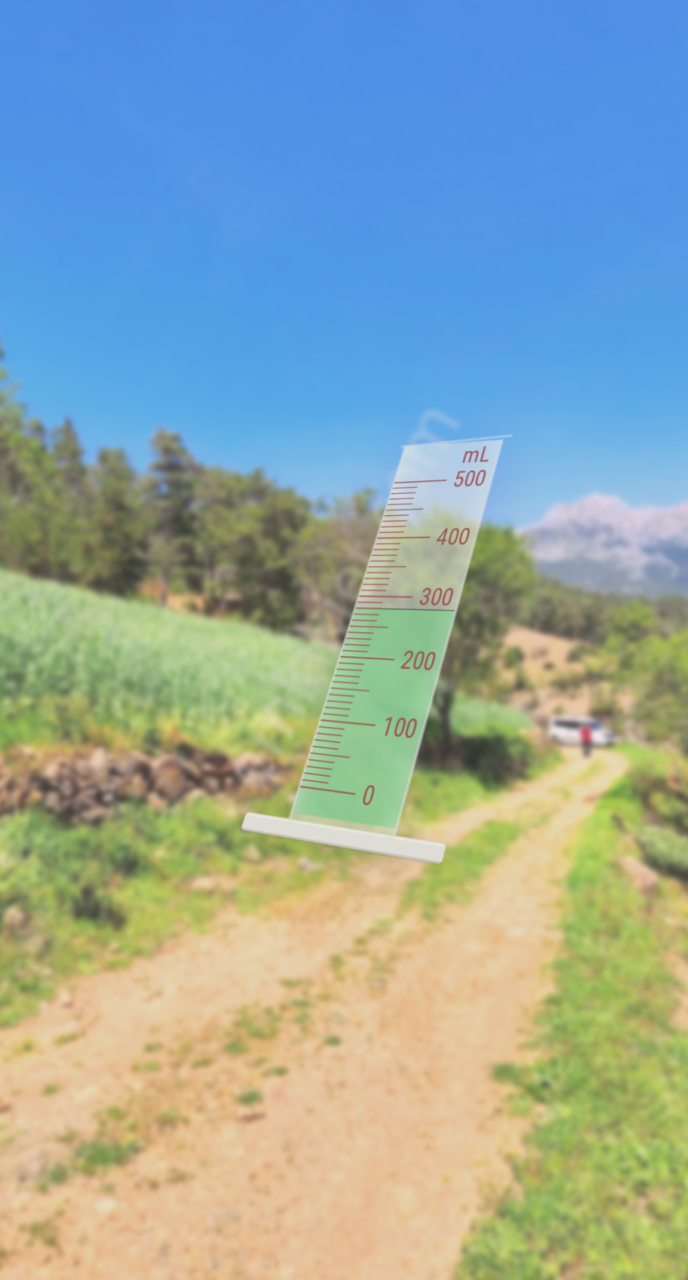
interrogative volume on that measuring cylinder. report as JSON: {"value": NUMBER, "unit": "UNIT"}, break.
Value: {"value": 280, "unit": "mL"}
